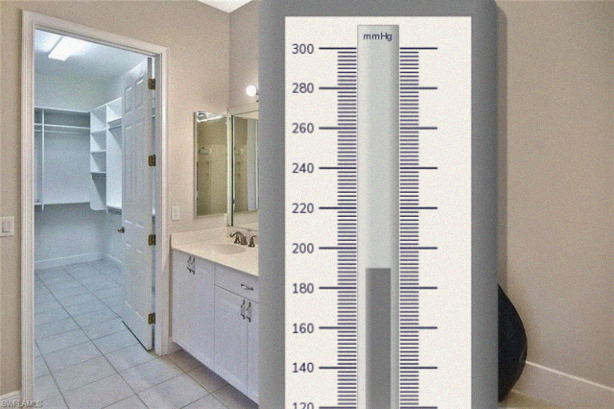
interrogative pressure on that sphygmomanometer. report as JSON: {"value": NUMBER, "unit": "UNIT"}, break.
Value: {"value": 190, "unit": "mmHg"}
